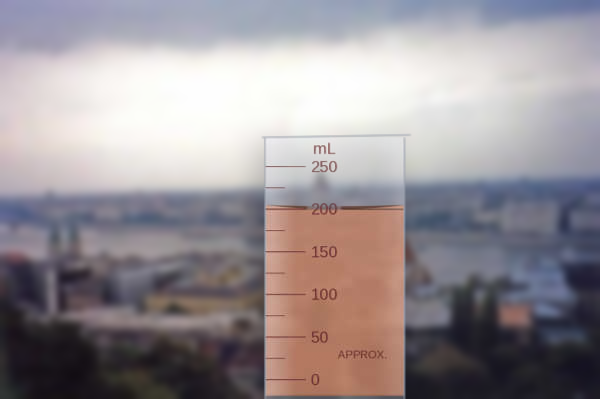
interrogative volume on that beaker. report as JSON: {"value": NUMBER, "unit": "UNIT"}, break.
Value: {"value": 200, "unit": "mL"}
